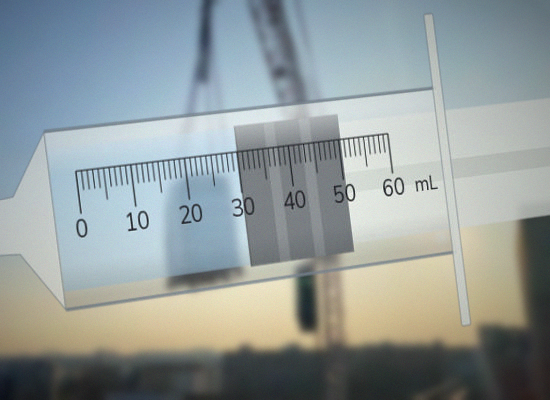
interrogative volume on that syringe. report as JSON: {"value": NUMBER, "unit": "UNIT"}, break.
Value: {"value": 30, "unit": "mL"}
